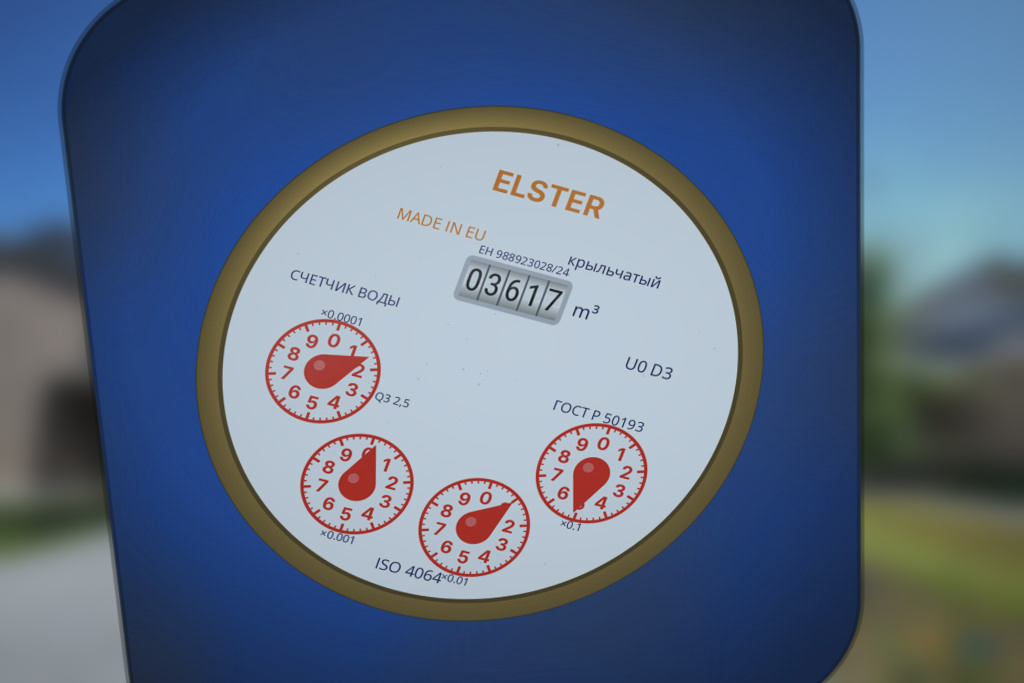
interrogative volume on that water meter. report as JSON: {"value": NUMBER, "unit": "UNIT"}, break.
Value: {"value": 3617.5101, "unit": "m³"}
